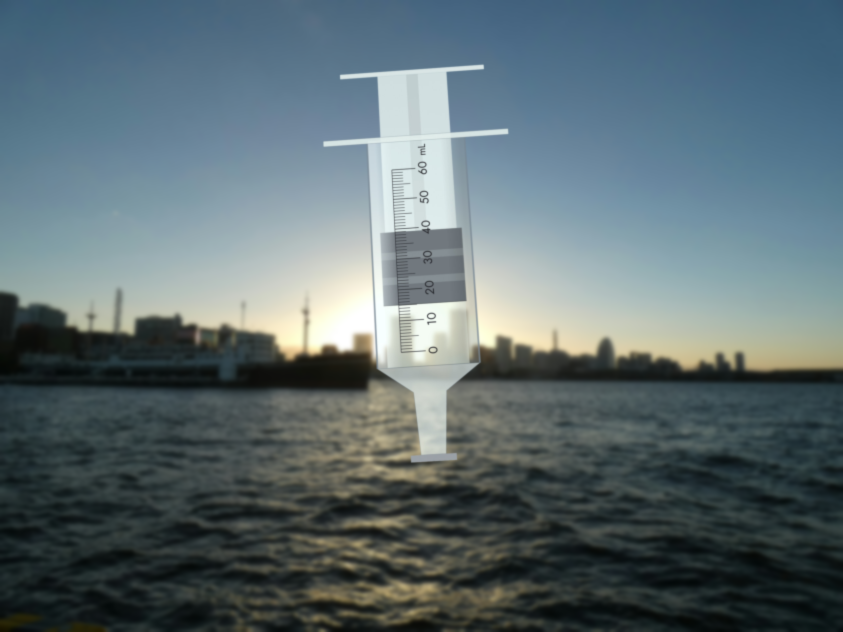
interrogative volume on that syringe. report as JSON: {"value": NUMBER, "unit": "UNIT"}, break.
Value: {"value": 15, "unit": "mL"}
